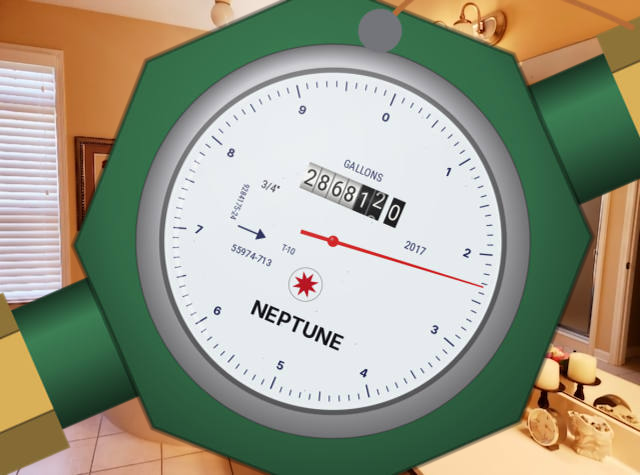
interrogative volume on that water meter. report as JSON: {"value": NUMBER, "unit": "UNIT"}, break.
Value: {"value": 2868122.3, "unit": "gal"}
